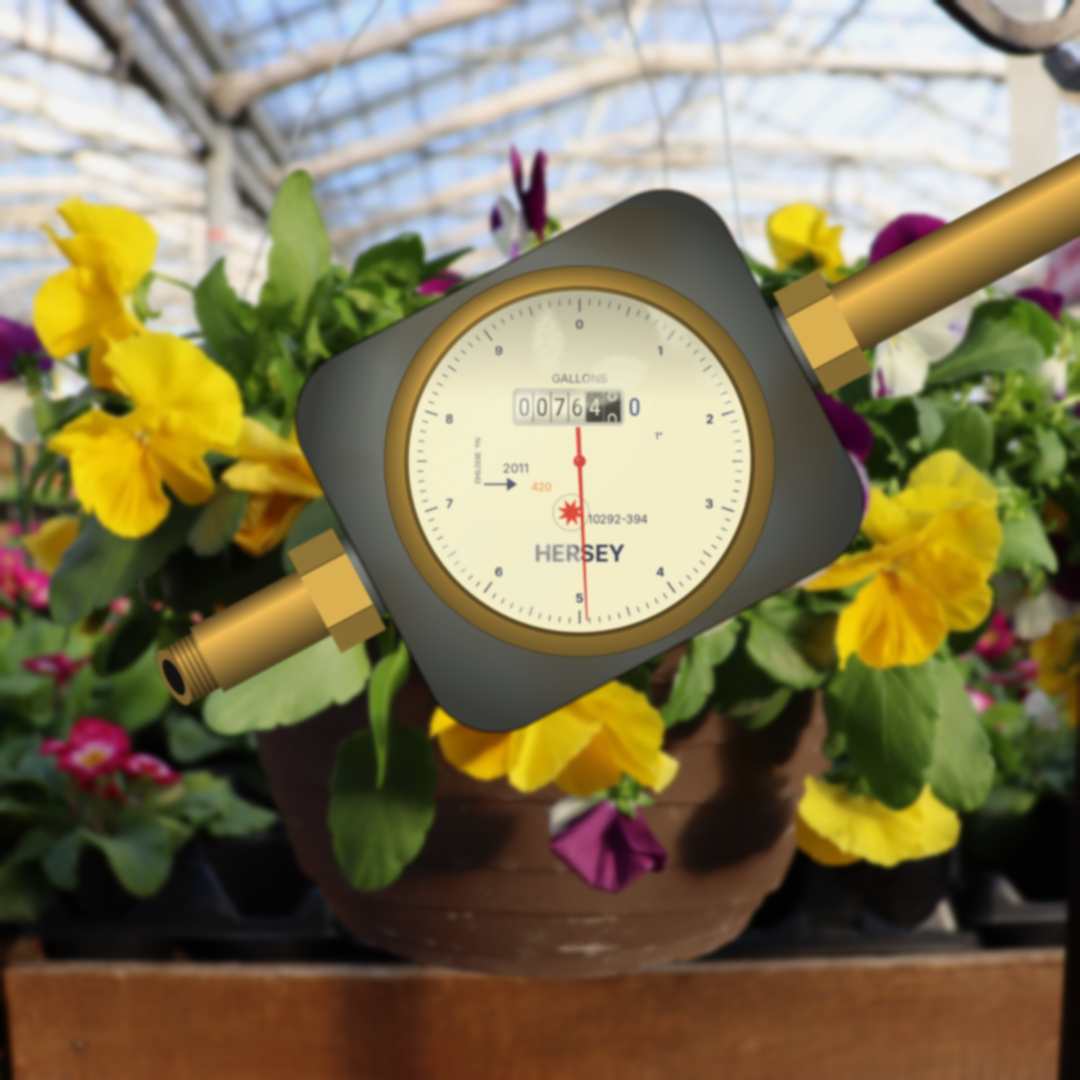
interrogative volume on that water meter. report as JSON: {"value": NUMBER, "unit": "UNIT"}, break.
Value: {"value": 76484.9, "unit": "gal"}
